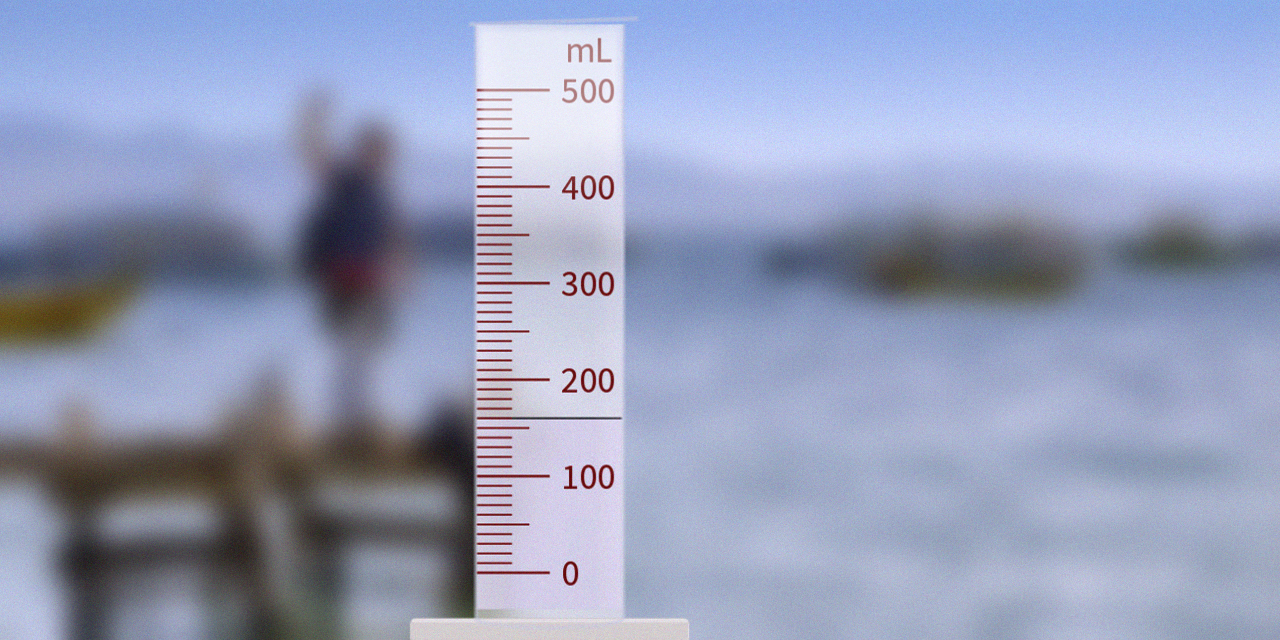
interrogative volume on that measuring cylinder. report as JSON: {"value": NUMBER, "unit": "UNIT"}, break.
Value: {"value": 160, "unit": "mL"}
